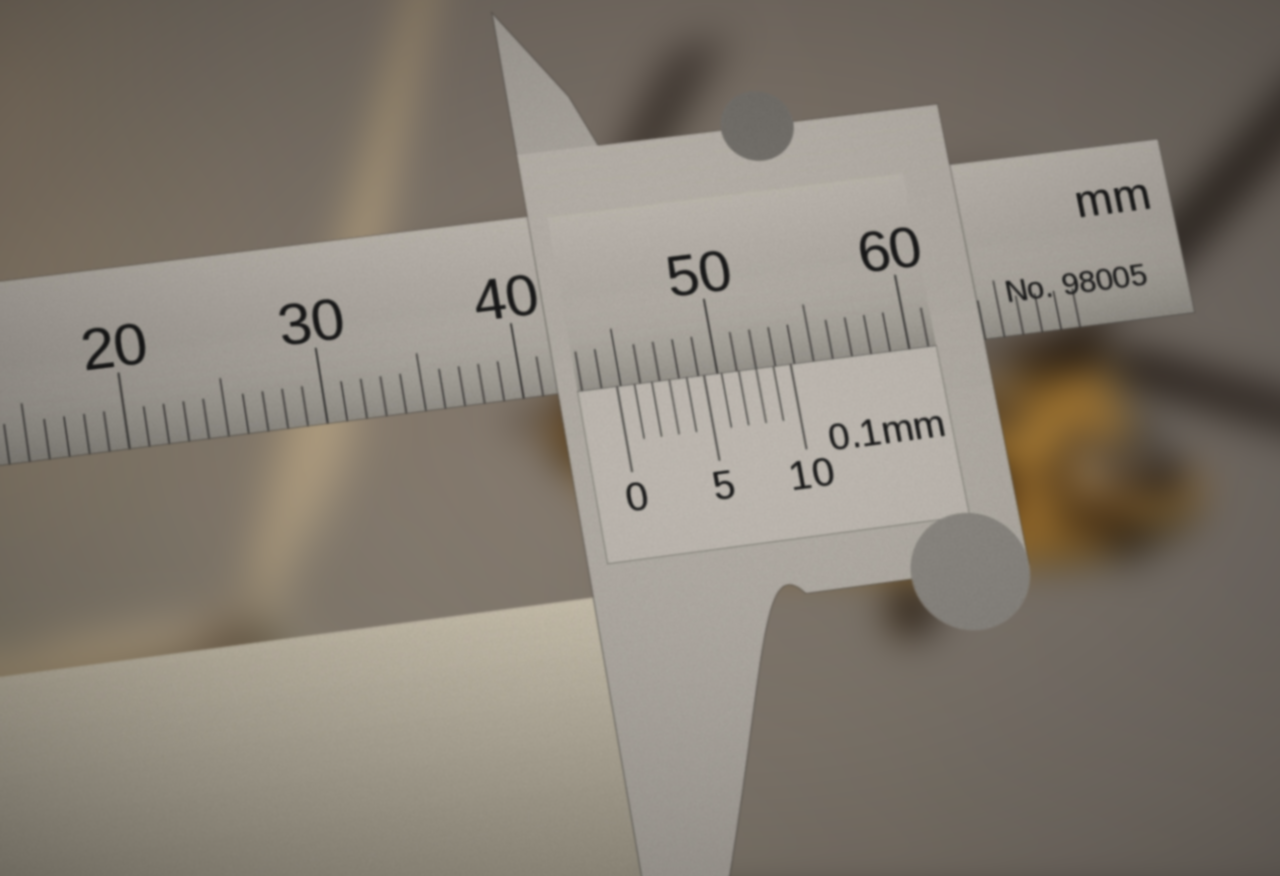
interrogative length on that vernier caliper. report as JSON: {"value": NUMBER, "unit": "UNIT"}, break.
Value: {"value": 44.8, "unit": "mm"}
